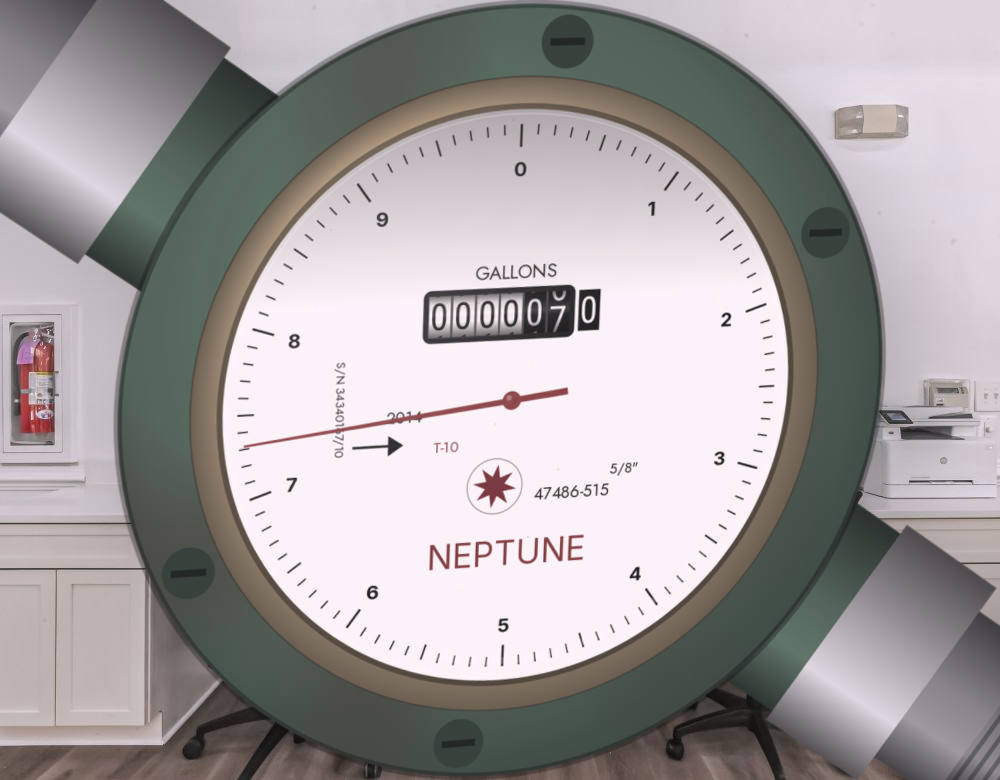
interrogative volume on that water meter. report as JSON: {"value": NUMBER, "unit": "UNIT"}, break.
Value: {"value": 67.3, "unit": "gal"}
